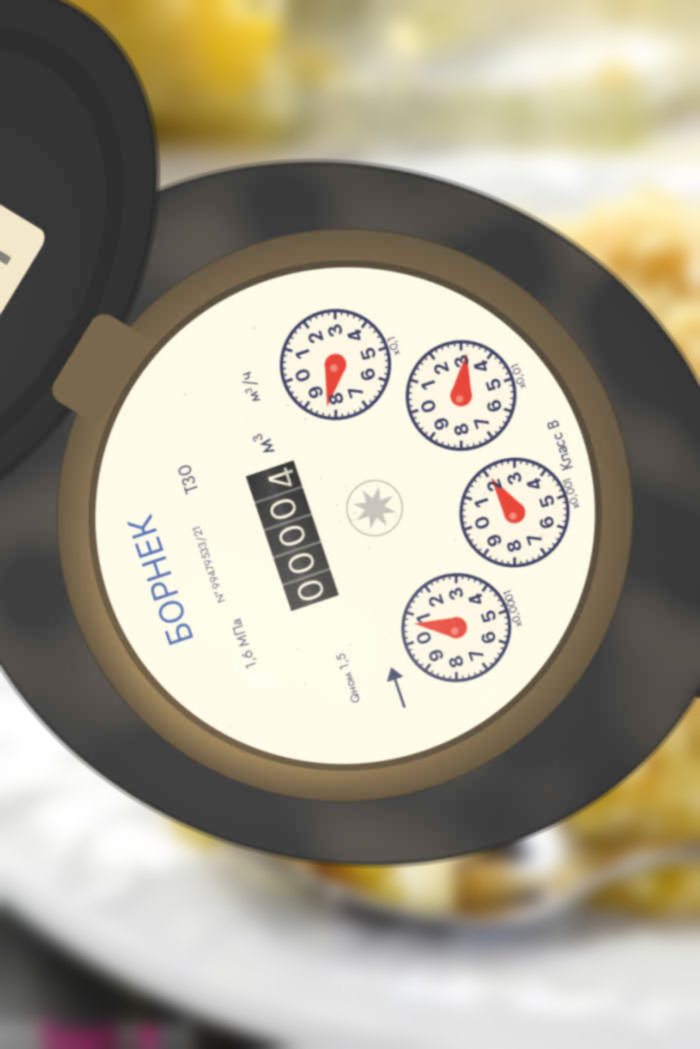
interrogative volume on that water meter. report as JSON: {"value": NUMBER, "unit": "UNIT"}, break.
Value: {"value": 3.8320, "unit": "m³"}
